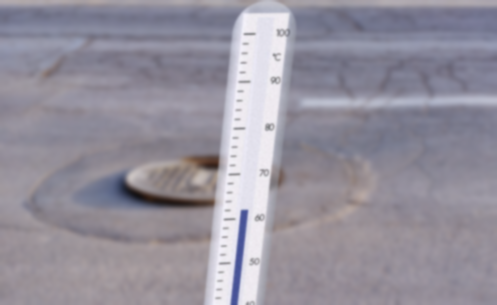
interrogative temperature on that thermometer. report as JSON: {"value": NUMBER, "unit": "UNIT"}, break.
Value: {"value": 62, "unit": "°C"}
